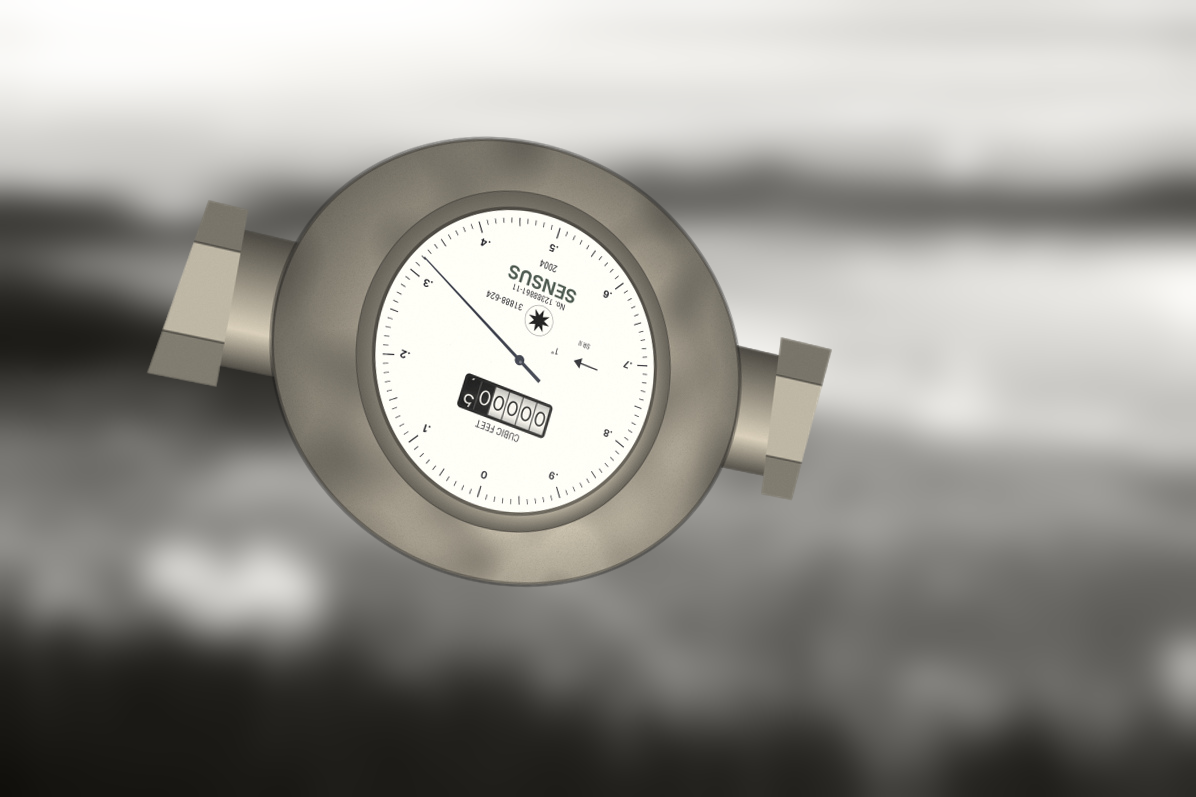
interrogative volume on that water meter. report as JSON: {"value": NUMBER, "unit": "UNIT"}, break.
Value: {"value": 5.32, "unit": "ft³"}
